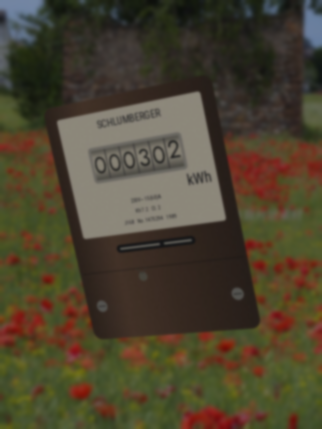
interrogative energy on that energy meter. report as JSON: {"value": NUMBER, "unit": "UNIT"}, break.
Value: {"value": 302, "unit": "kWh"}
